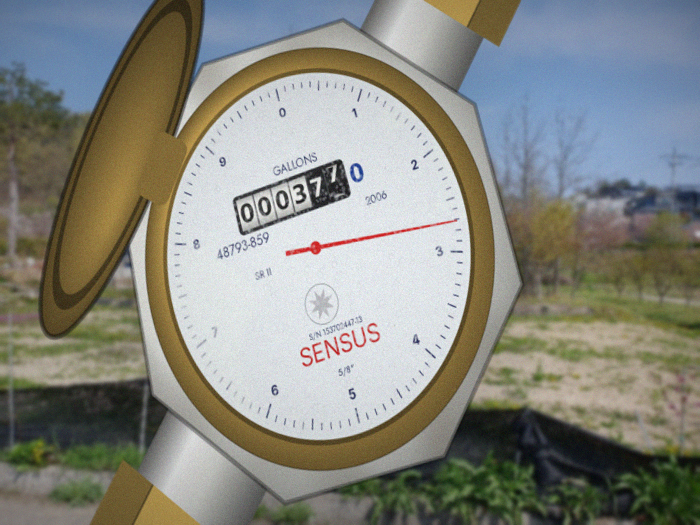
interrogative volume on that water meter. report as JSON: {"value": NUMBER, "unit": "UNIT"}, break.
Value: {"value": 3772.7, "unit": "gal"}
